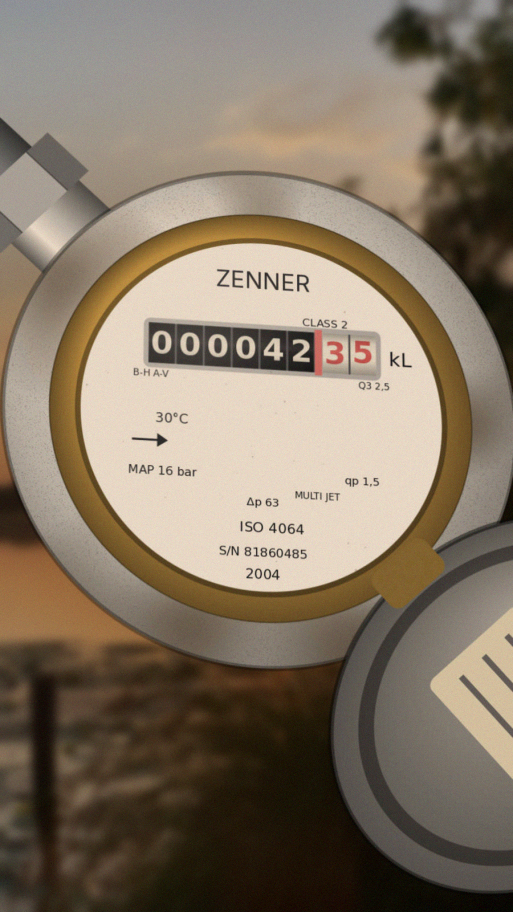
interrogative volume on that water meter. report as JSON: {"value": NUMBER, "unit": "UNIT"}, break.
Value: {"value": 42.35, "unit": "kL"}
